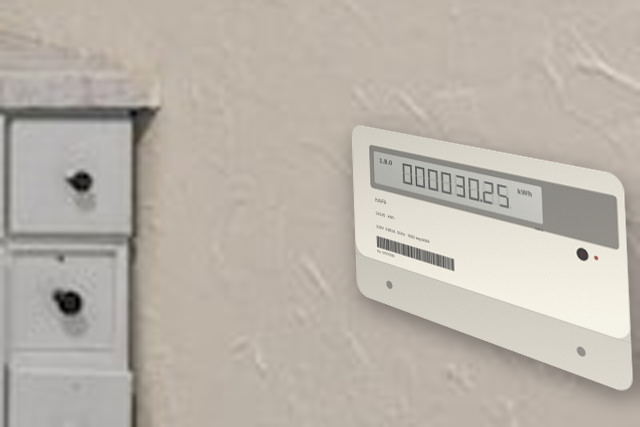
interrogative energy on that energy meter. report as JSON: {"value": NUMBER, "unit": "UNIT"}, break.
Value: {"value": 30.25, "unit": "kWh"}
